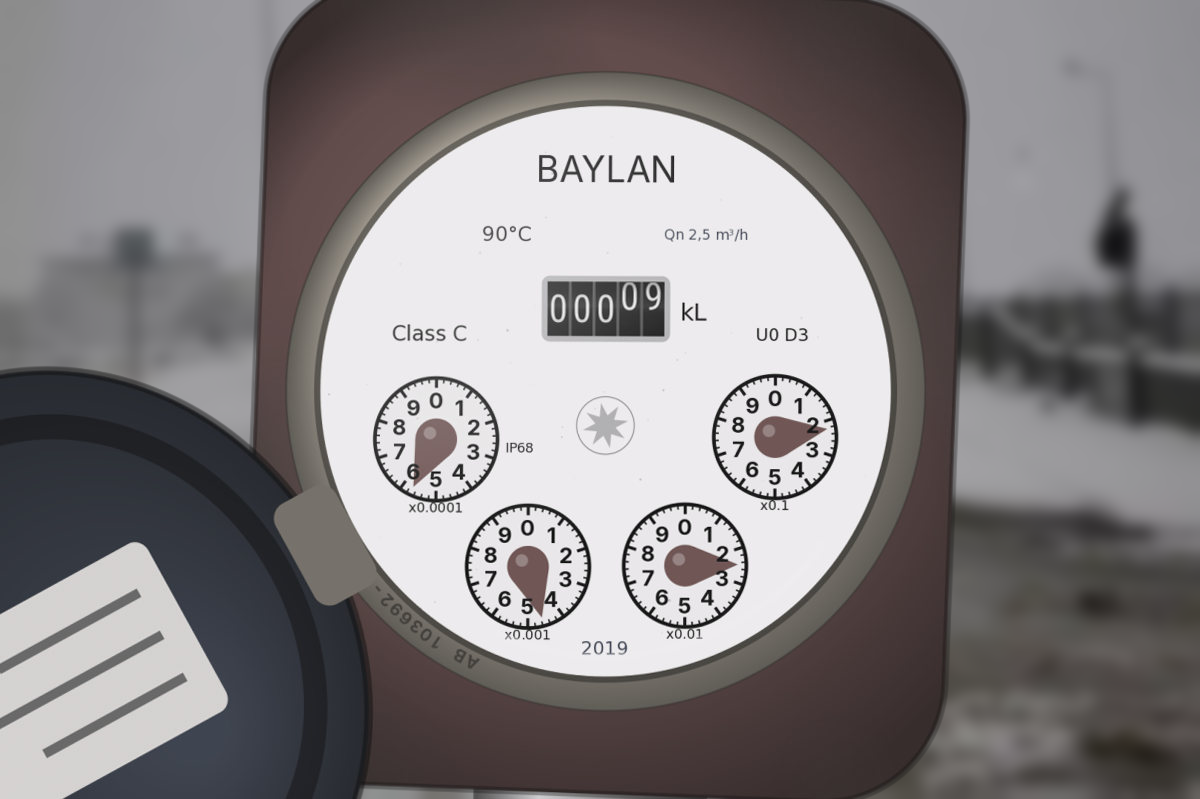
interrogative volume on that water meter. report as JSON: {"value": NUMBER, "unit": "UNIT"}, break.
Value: {"value": 9.2245, "unit": "kL"}
